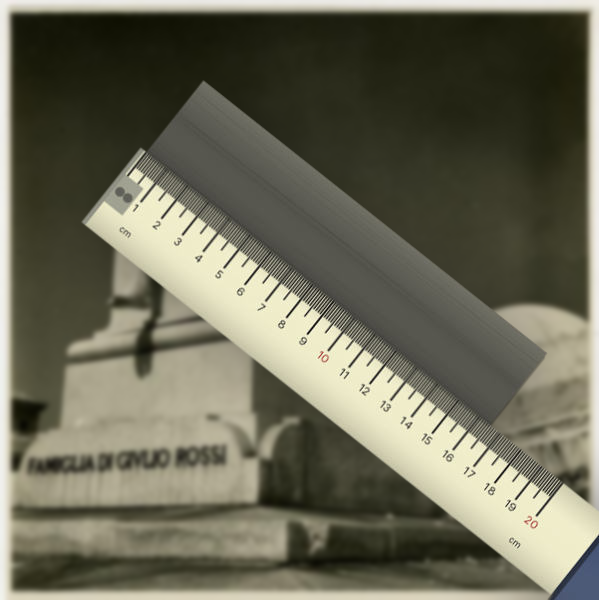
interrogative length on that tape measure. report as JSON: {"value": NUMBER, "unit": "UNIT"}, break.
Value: {"value": 16.5, "unit": "cm"}
